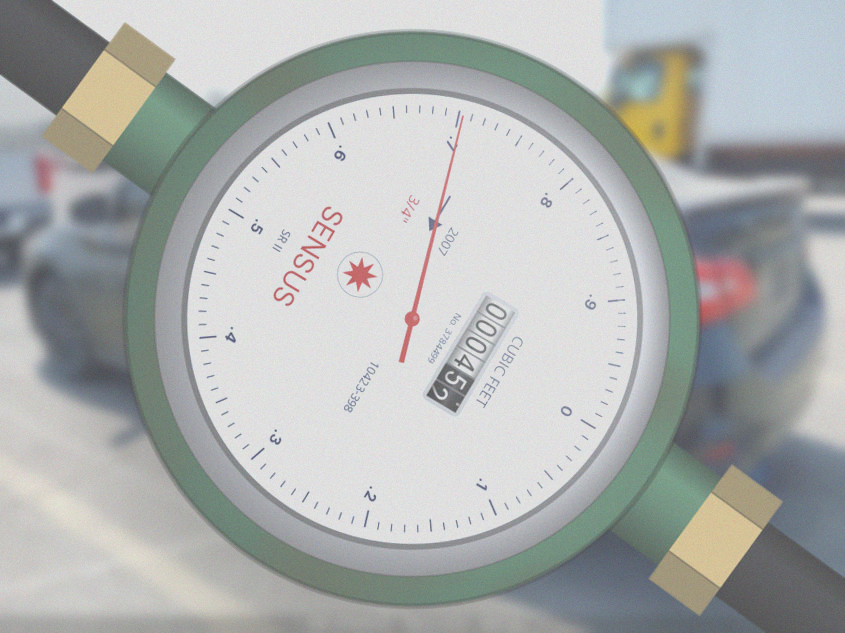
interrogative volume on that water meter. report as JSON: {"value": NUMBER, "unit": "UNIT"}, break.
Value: {"value": 451.70, "unit": "ft³"}
